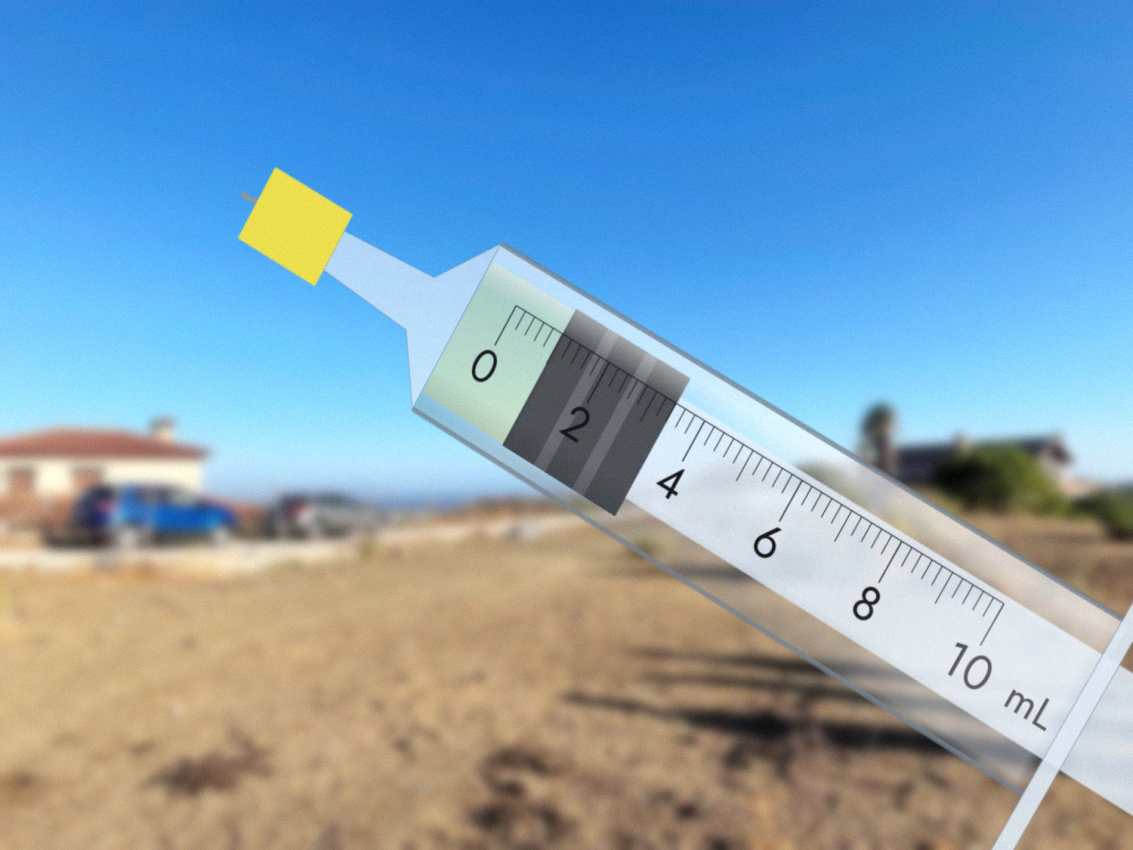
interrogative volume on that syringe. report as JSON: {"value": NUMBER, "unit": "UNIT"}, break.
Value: {"value": 1, "unit": "mL"}
